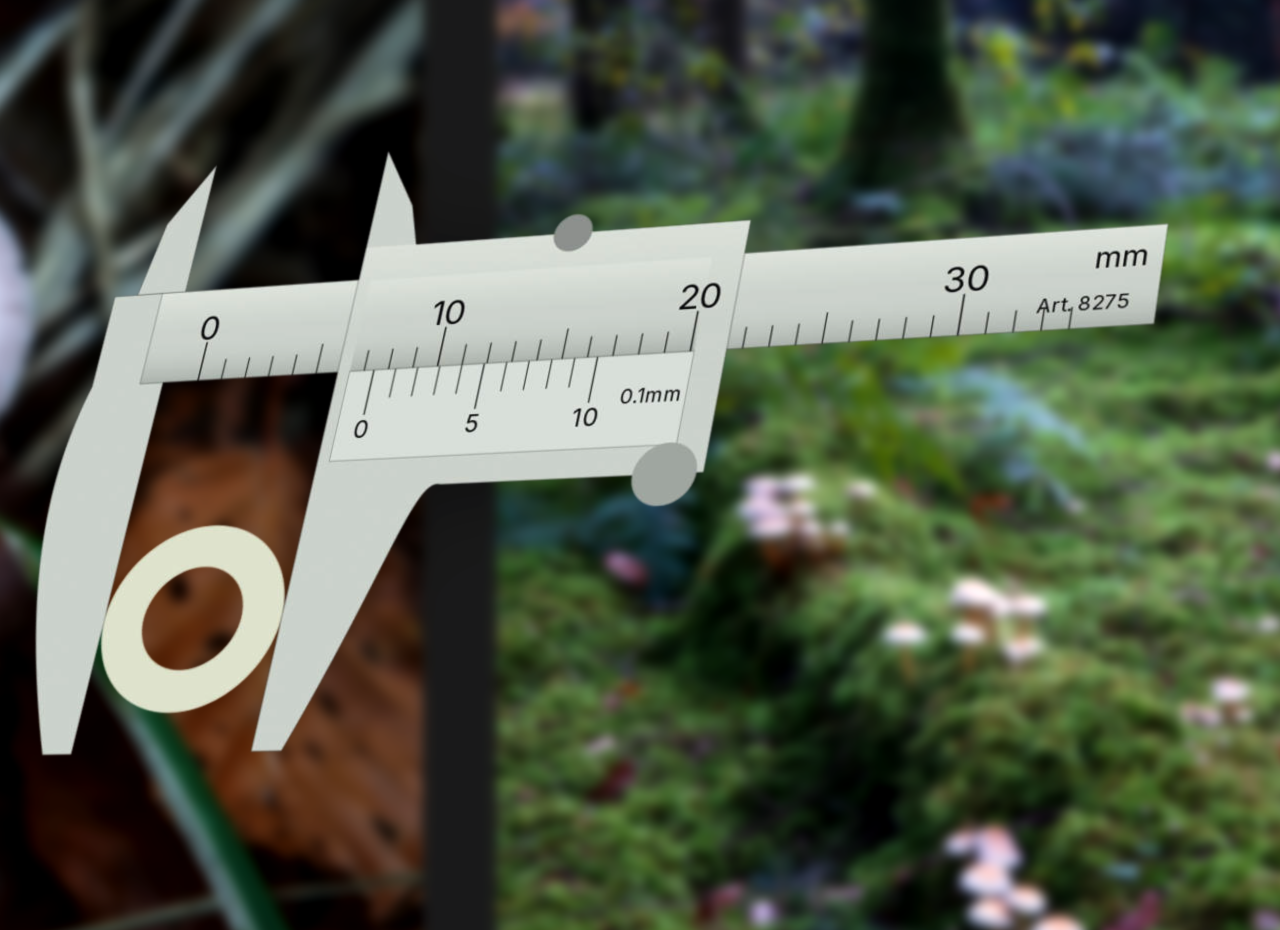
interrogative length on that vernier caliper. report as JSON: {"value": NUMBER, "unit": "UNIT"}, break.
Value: {"value": 7.4, "unit": "mm"}
